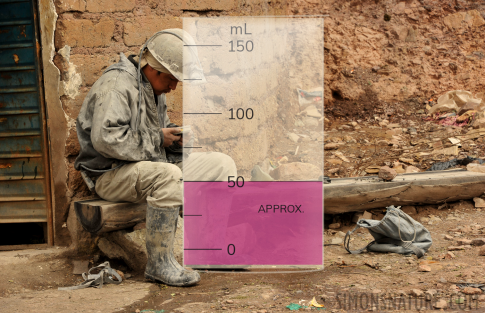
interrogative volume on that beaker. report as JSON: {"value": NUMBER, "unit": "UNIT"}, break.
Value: {"value": 50, "unit": "mL"}
